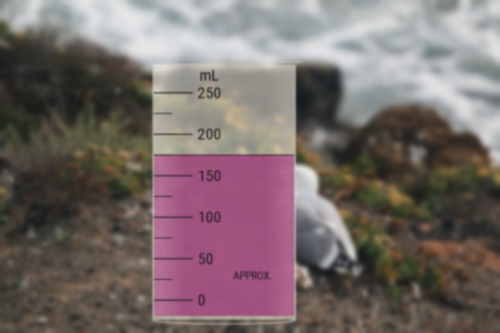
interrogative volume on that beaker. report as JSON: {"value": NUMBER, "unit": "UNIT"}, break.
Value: {"value": 175, "unit": "mL"}
